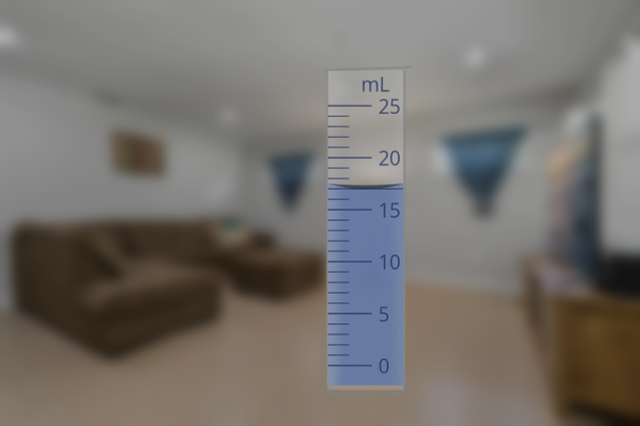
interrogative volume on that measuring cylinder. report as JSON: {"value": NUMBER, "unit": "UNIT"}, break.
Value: {"value": 17, "unit": "mL"}
